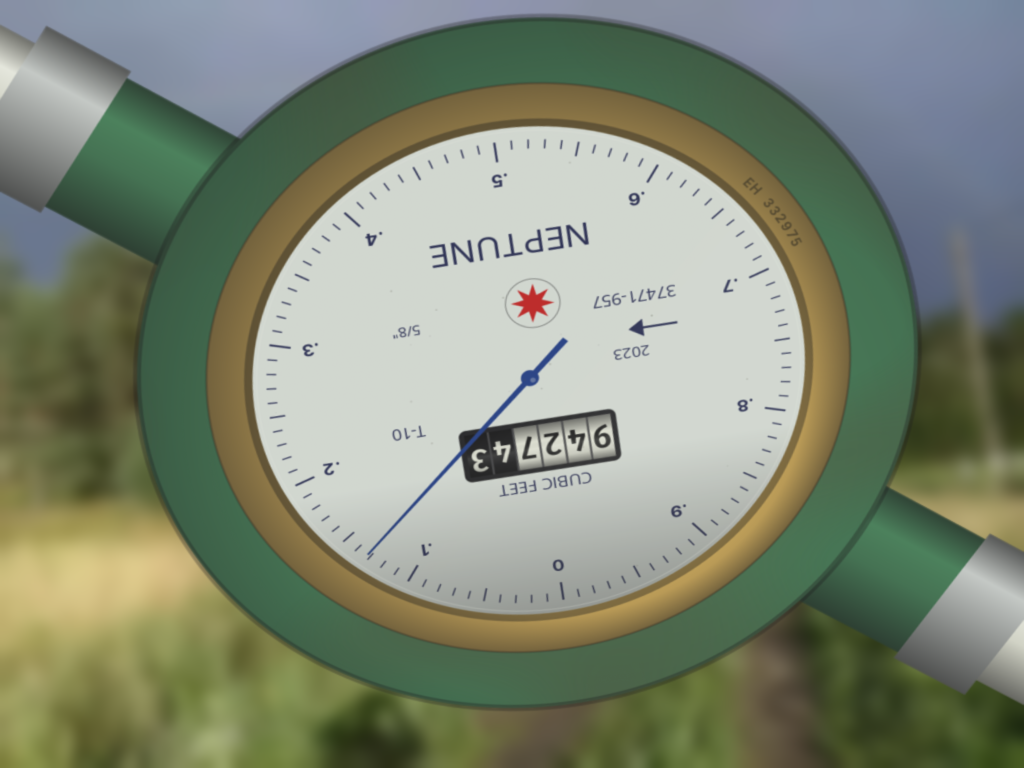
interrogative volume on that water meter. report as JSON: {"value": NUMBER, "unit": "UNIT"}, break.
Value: {"value": 942743.13, "unit": "ft³"}
